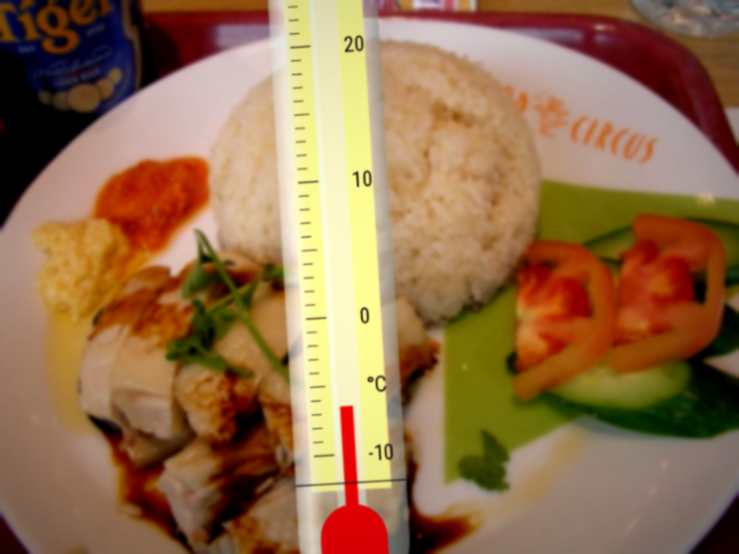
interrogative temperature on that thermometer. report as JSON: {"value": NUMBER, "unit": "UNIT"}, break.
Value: {"value": -6.5, "unit": "°C"}
